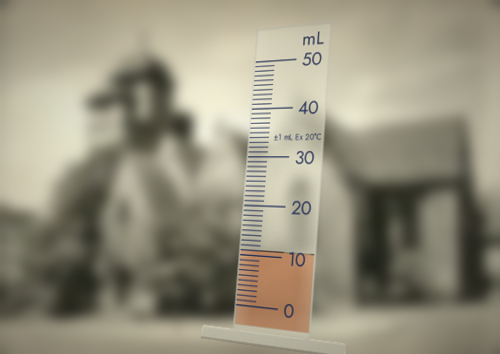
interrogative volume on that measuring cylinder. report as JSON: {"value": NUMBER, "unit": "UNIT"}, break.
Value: {"value": 11, "unit": "mL"}
